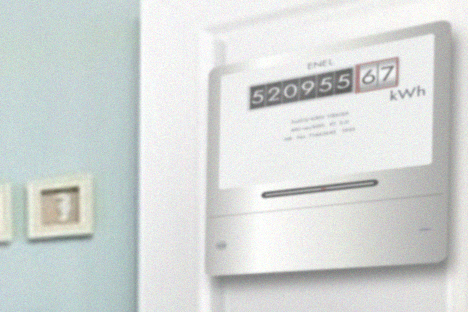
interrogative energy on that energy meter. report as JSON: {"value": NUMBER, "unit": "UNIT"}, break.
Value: {"value": 520955.67, "unit": "kWh"}
